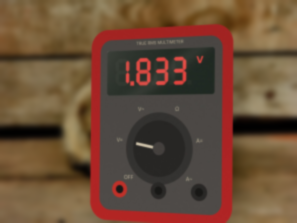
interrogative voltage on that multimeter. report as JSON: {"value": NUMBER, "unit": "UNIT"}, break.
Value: {"value": 1.833, "unit": "V"}
